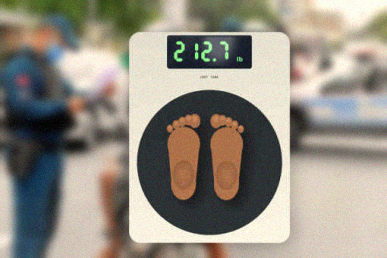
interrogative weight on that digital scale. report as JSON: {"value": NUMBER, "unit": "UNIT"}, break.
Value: {"value": 212.7, "unit": "lb"}
